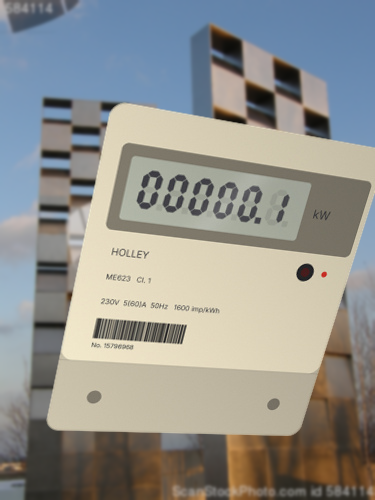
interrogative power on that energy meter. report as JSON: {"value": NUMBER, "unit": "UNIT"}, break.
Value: {"value": 0.1, "unit": "kW"}
